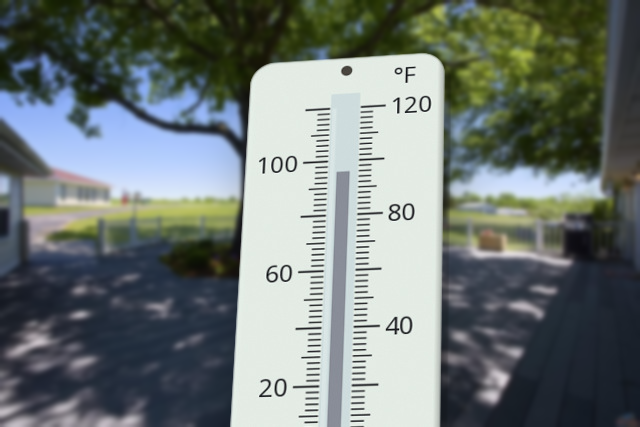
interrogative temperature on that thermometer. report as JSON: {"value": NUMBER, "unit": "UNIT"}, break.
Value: {"value": 96, "unit": "°F"}
